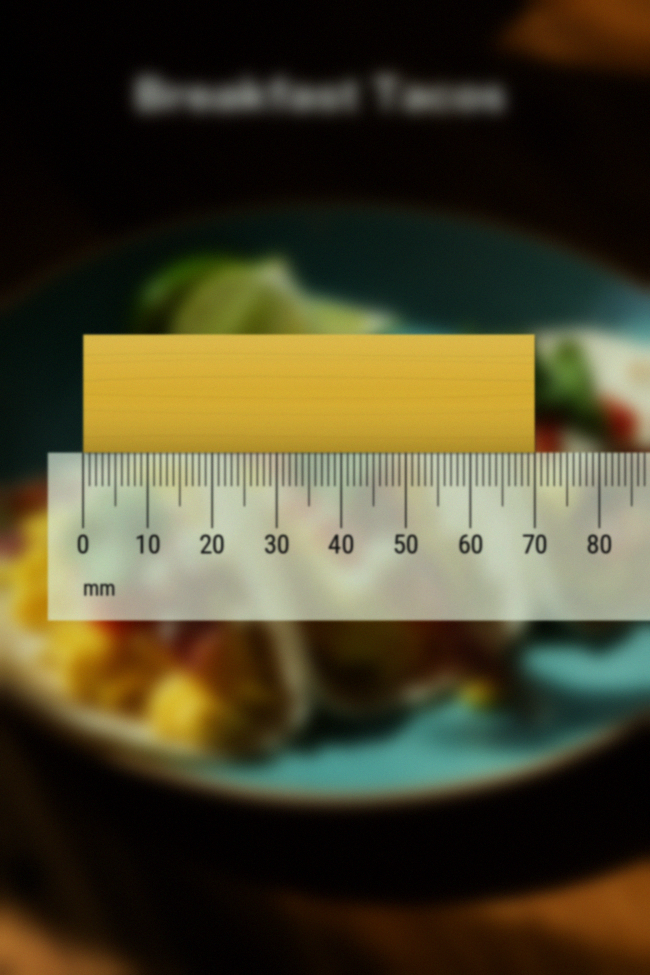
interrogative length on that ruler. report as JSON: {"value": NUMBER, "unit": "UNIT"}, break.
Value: {"value": 70, "unit": "mm"}
